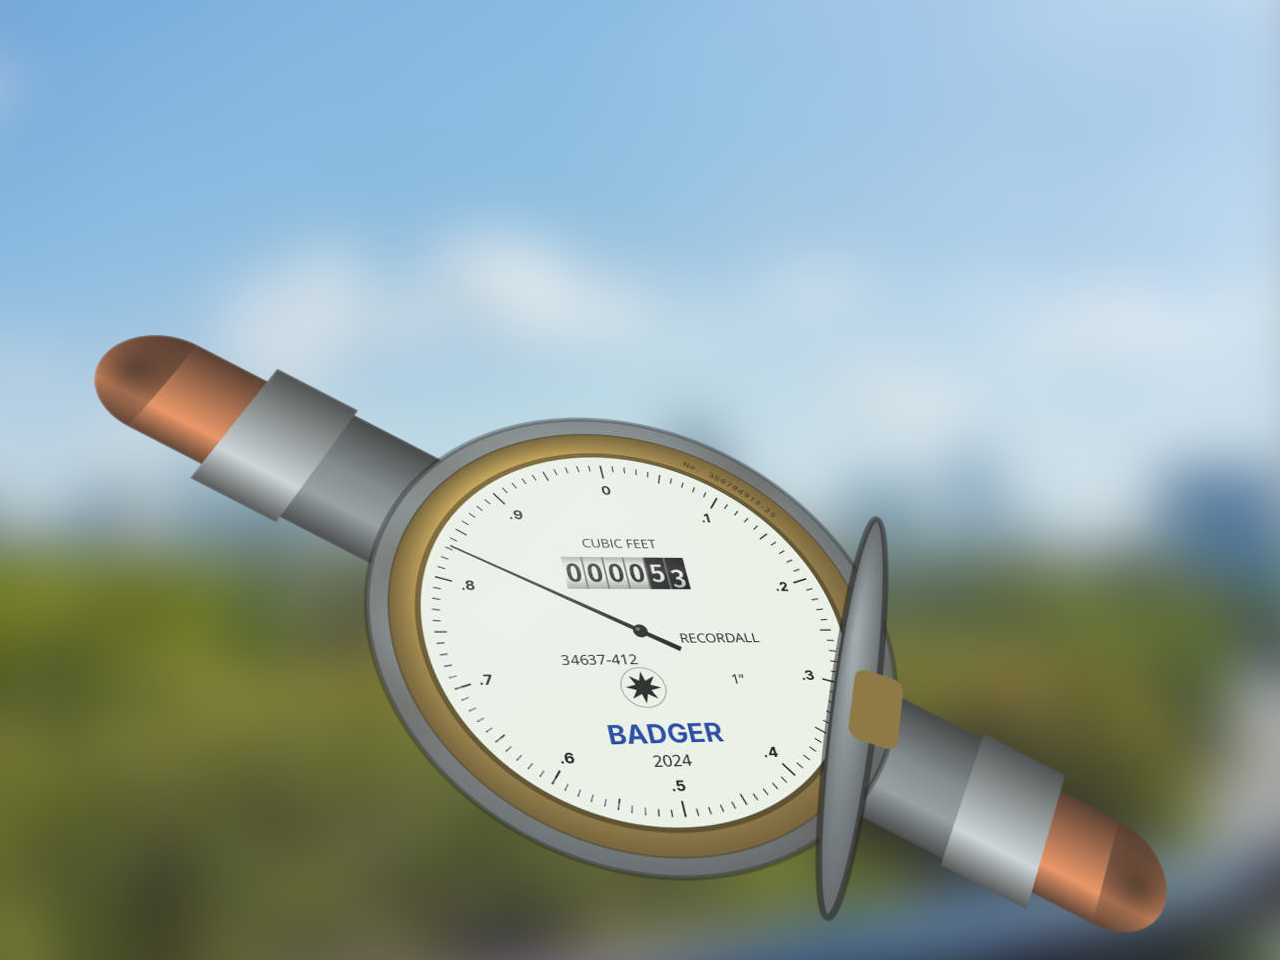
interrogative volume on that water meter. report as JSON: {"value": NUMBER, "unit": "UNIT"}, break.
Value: {"value": 52.83, "unit": "ft³"}
